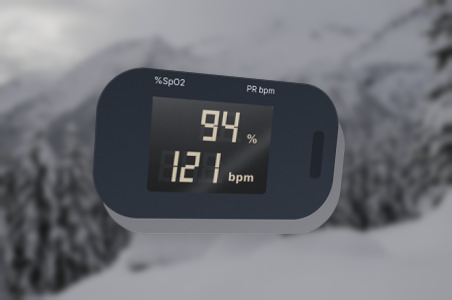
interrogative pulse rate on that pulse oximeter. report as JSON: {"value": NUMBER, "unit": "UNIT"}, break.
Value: {"value": 121, "unit": "bpm"}
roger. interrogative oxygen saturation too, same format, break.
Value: {"value": 94, "unit": "%"}
